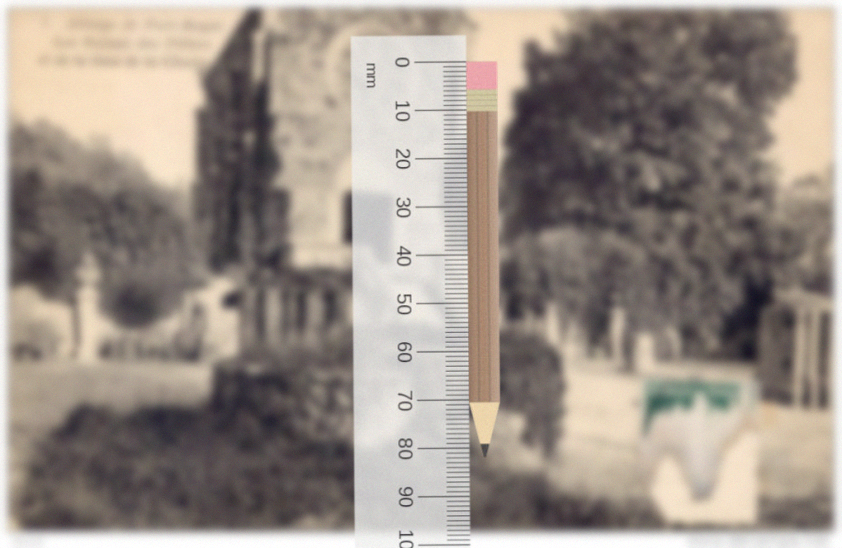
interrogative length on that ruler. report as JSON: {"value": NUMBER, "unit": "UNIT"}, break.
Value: {"value": 82, "unit": "mm"}
